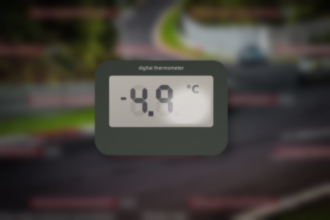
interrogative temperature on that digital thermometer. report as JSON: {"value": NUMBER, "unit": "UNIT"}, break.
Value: {"value": -4.9, "unit": "°C"}
